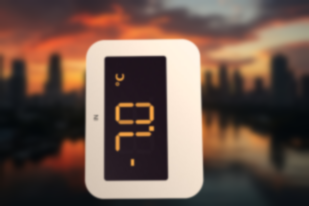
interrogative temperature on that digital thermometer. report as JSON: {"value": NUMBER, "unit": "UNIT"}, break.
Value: {"value": -7.0, "unit": "°C"}
